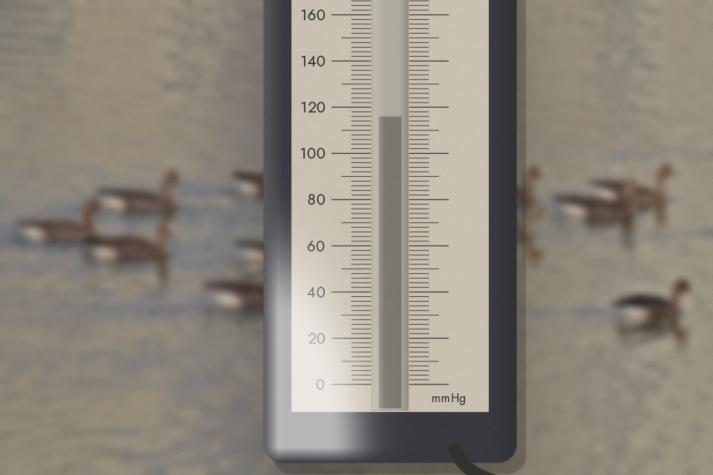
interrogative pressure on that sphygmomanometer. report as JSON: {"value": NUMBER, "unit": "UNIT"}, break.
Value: {"value": 116, "unit": "mmHg"}
